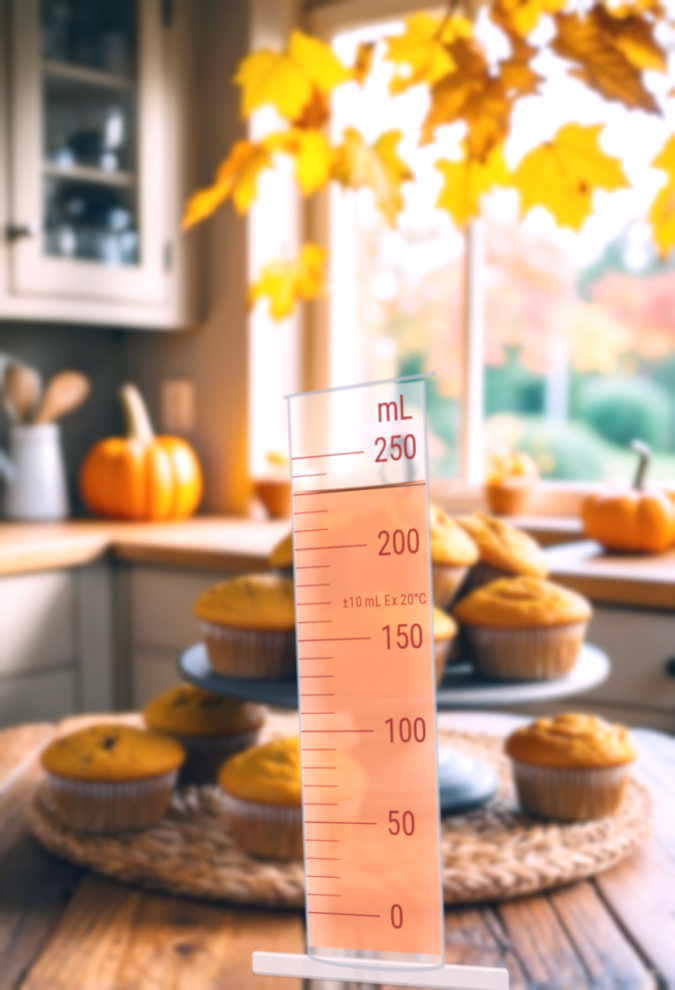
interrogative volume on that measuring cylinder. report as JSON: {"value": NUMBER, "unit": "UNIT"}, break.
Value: {"value": 230, "unit": "mL"}
